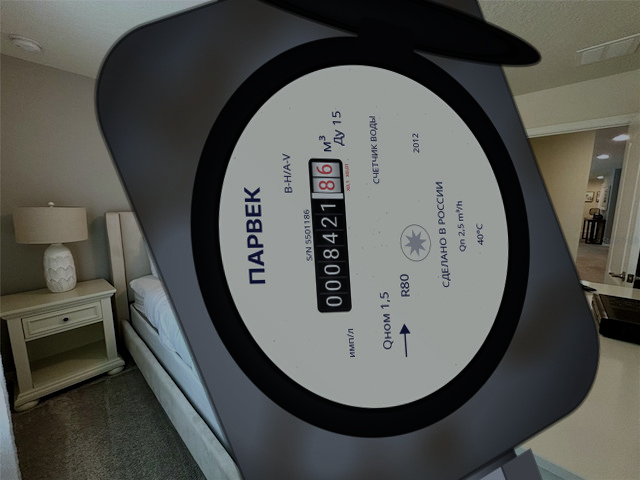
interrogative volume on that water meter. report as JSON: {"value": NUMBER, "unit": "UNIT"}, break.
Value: {"value": 8421.86, "unit": "m³"}
